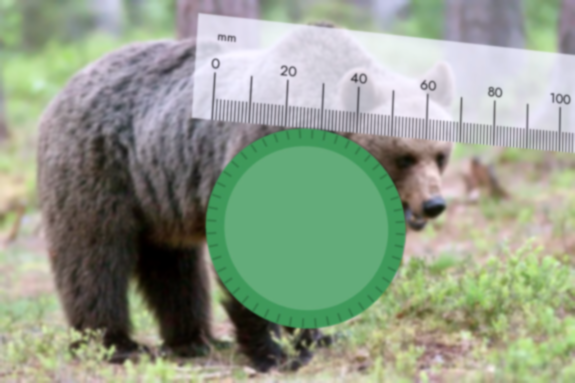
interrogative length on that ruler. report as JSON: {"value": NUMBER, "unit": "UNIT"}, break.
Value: {"value": 55, "unit": "mm"}
